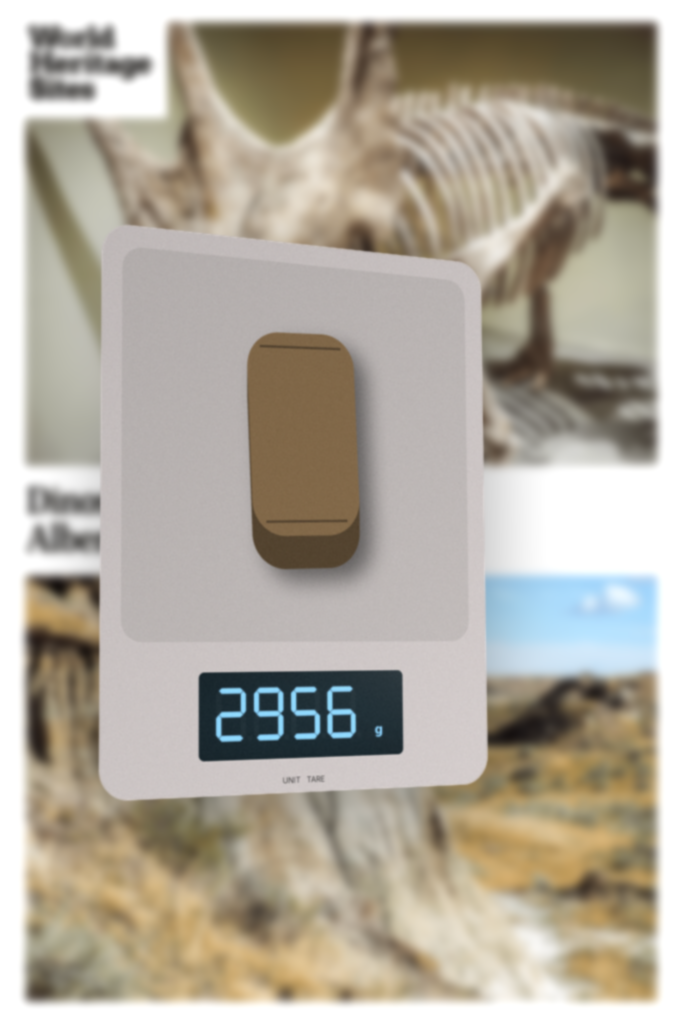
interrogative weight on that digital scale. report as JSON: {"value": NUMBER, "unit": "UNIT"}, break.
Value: {"value": 2956, "unit": "g"}
